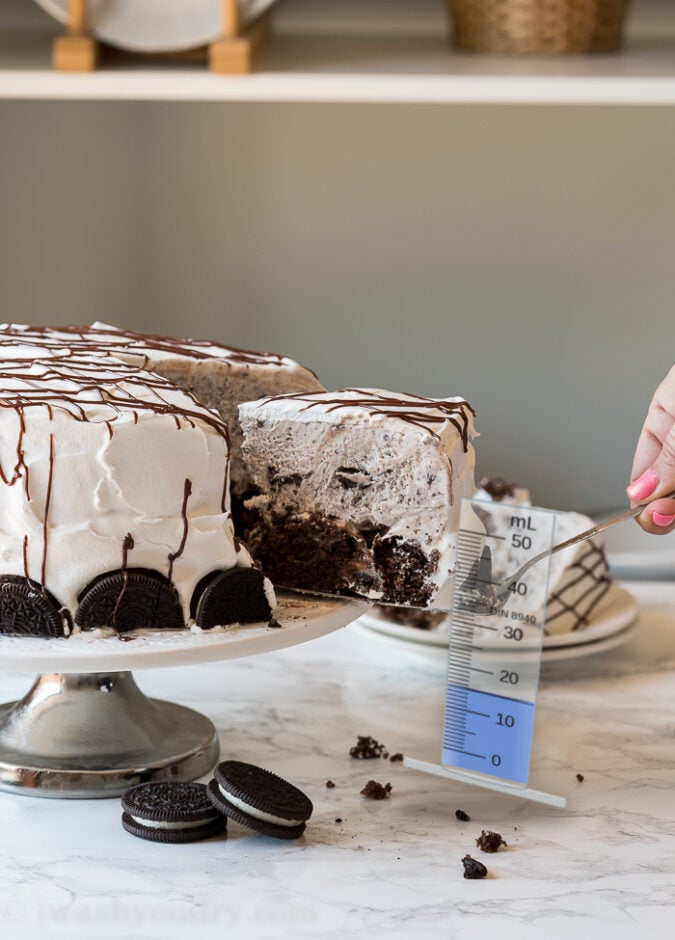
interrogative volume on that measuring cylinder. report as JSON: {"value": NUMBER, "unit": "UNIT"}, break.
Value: {"value": 15, "unit": "mL"}
